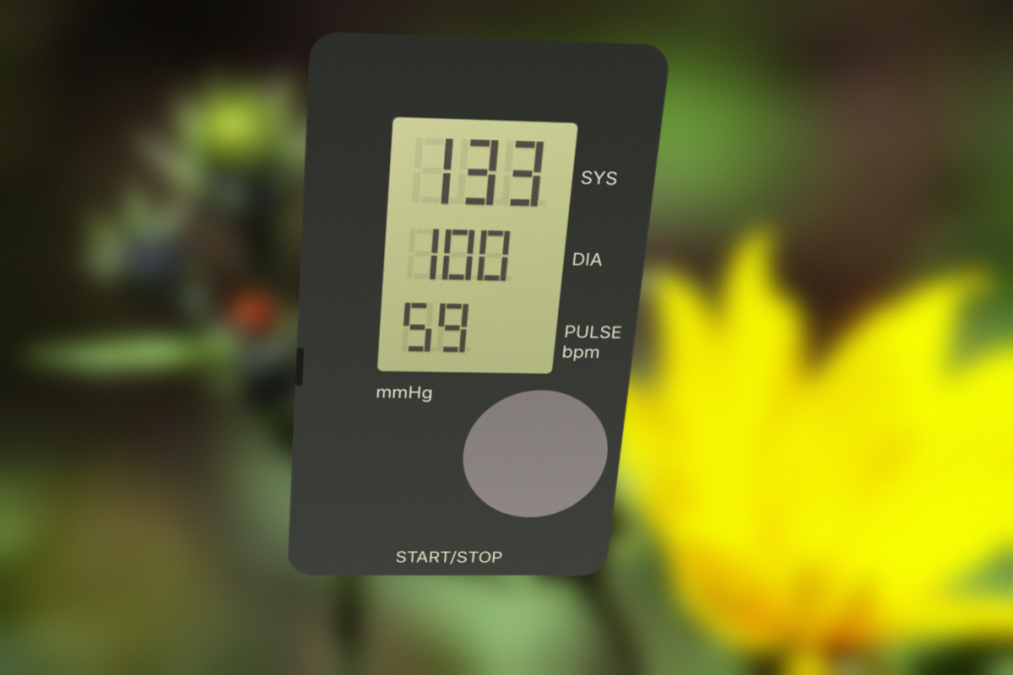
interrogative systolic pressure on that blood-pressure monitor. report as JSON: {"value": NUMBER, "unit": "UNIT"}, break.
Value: {"value": 133, "unit": "mmHg"}
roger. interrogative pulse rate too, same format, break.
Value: {"value": 59, "unit": "bpm"}
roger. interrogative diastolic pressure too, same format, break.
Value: {"value": 100, "unit": "mmHg"}
